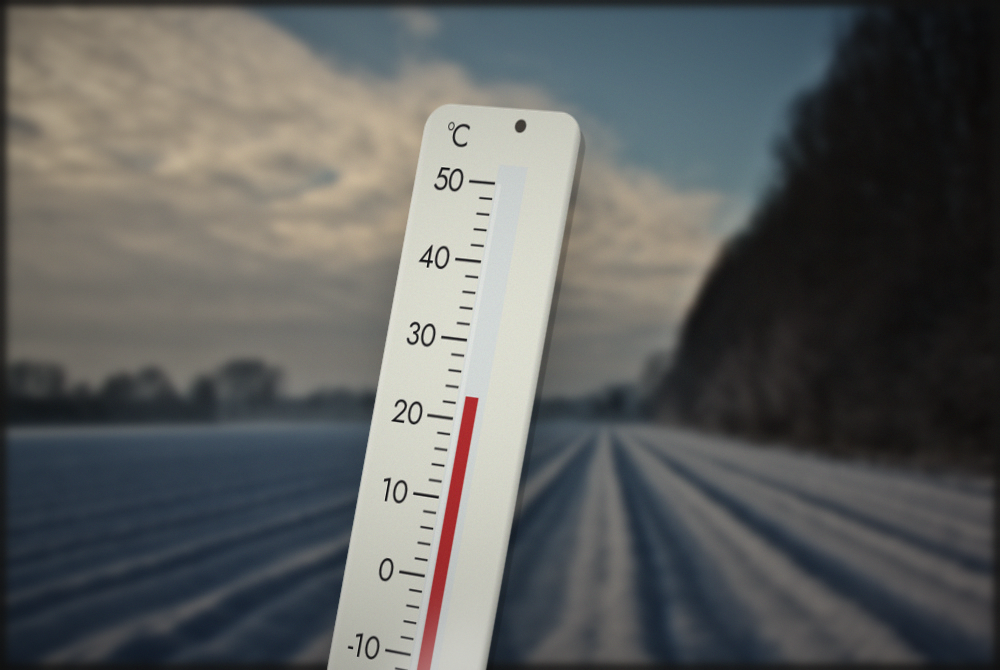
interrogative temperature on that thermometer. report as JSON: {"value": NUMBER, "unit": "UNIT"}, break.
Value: {"value": 23, "unit": "°C"}
